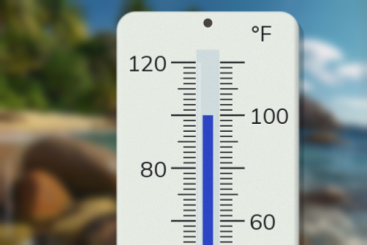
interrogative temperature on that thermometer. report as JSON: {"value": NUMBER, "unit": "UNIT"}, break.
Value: {"value": 100, "unit": "°F"}
